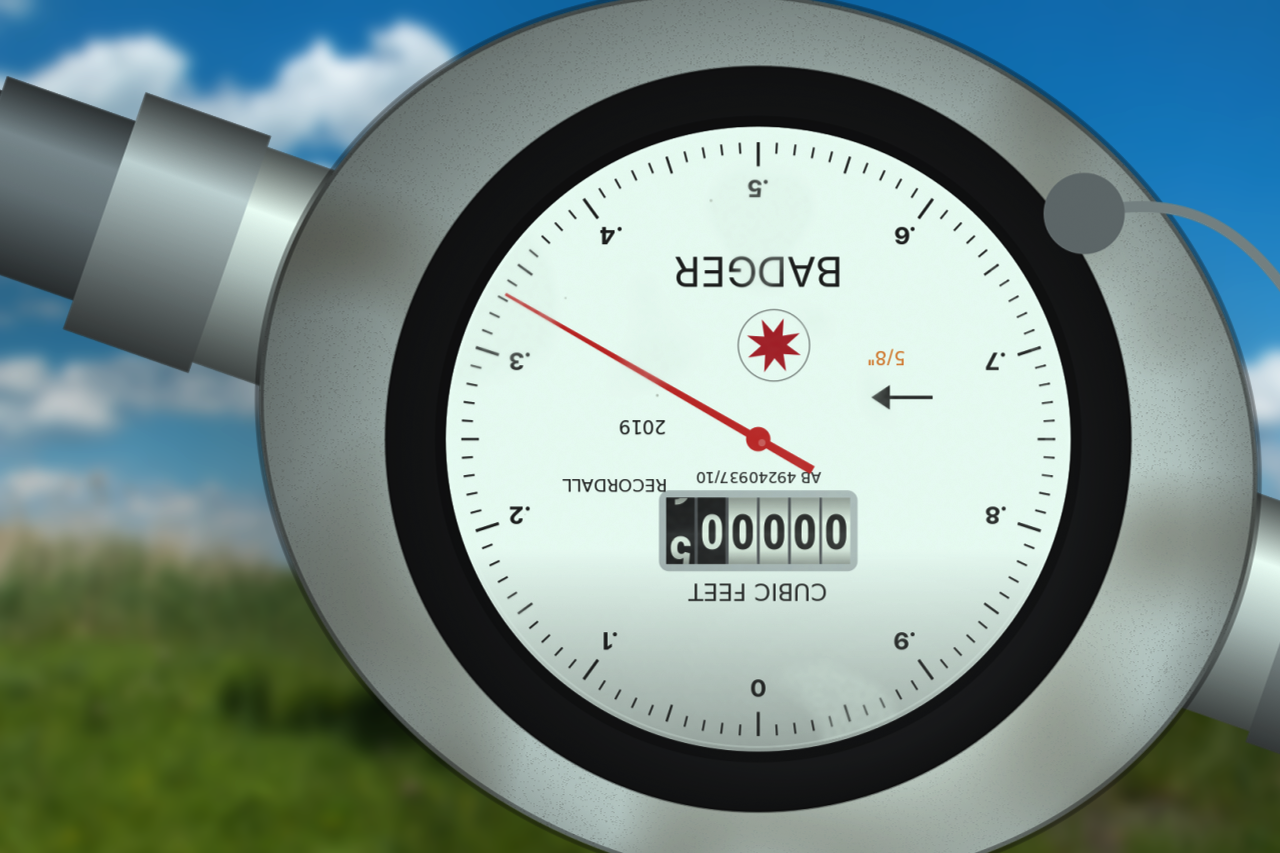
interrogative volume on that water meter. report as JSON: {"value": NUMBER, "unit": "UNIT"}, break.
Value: {"value": 5.33, "unit": "ft³"}
